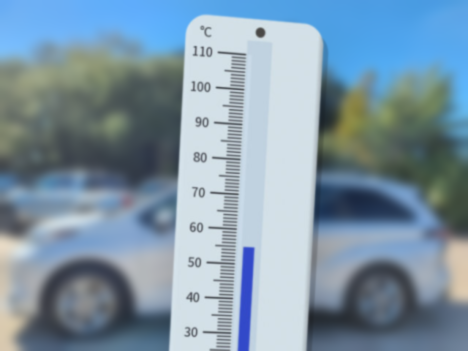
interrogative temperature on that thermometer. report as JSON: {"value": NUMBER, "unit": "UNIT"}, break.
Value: {"value": 55, "unit": "°C"}
